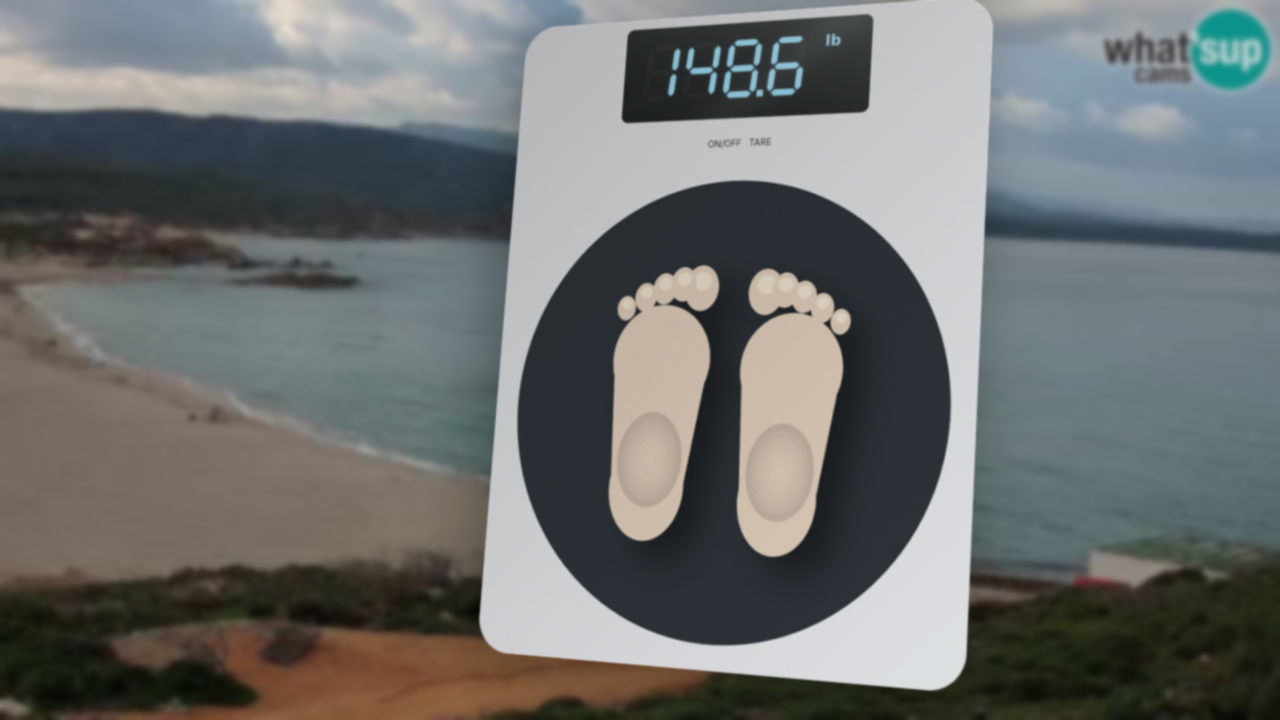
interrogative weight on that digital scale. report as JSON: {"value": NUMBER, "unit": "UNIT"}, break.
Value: {"value": 148.6, "unit": "lb"}
